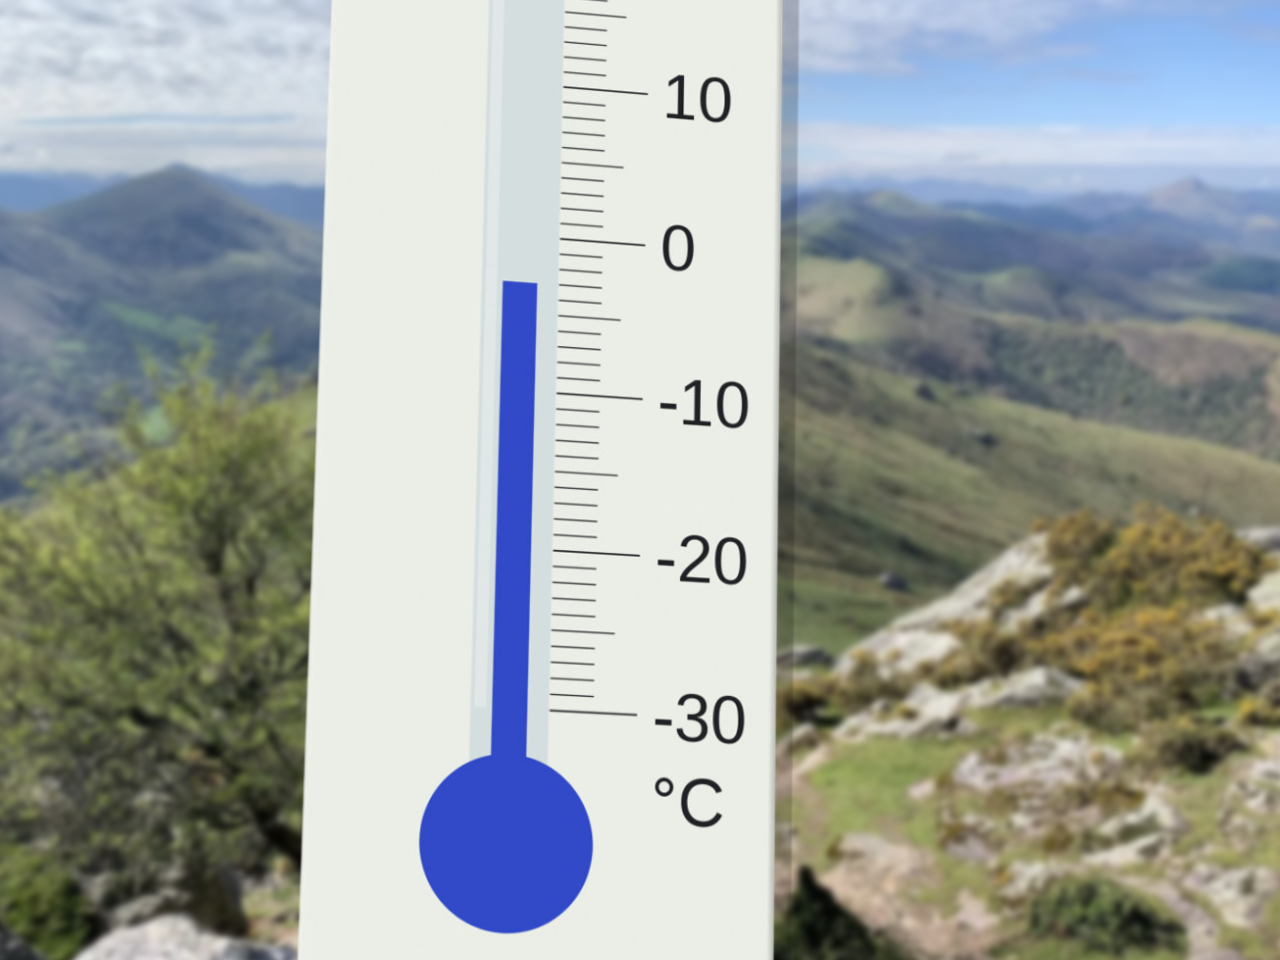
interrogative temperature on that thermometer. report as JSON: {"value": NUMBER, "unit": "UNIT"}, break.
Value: {"value": -3, "unit": "°C"}
